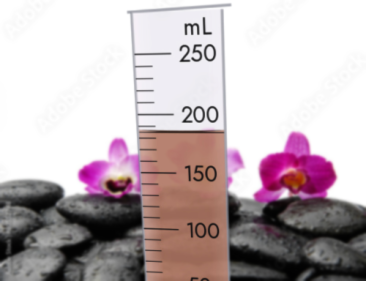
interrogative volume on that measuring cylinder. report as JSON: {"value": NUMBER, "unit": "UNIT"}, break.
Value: {"value": 185, "unit": "mL"}
